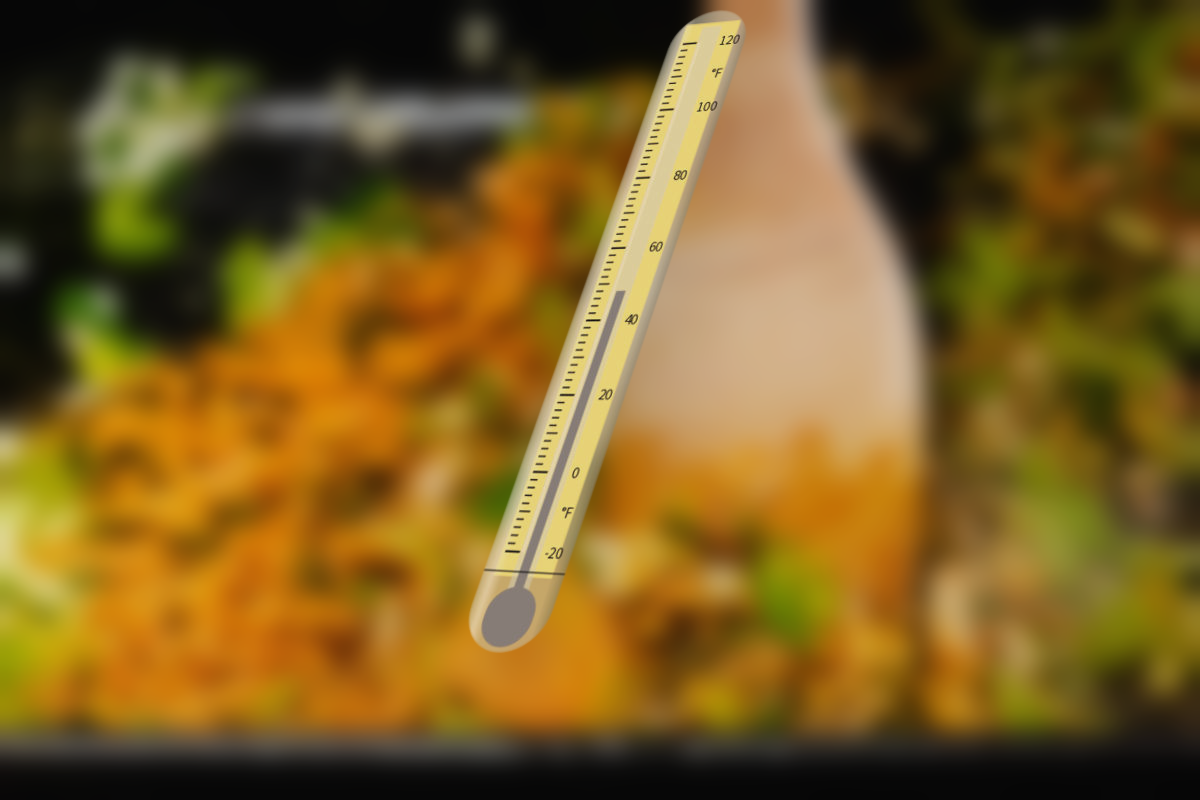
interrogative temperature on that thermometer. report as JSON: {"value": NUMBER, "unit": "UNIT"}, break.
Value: {"value": 48, "unit": "°F"}
